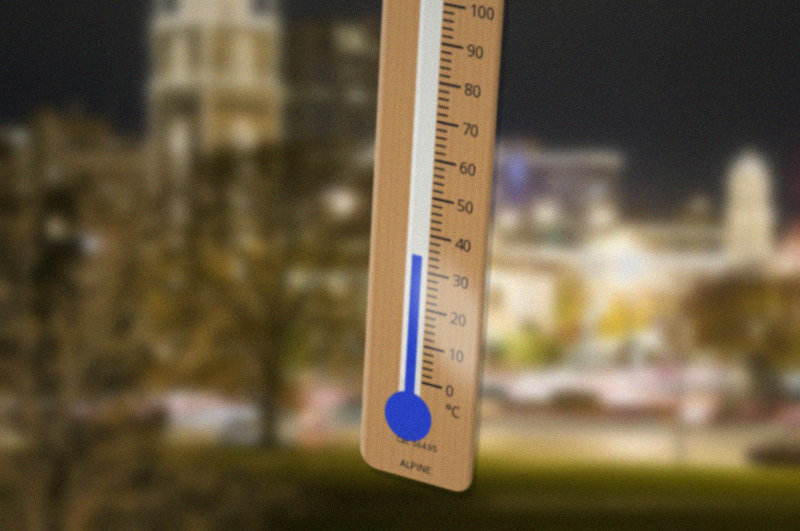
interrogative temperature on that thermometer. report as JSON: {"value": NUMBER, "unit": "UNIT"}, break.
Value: {"value": 34, "unit": "°C"}
